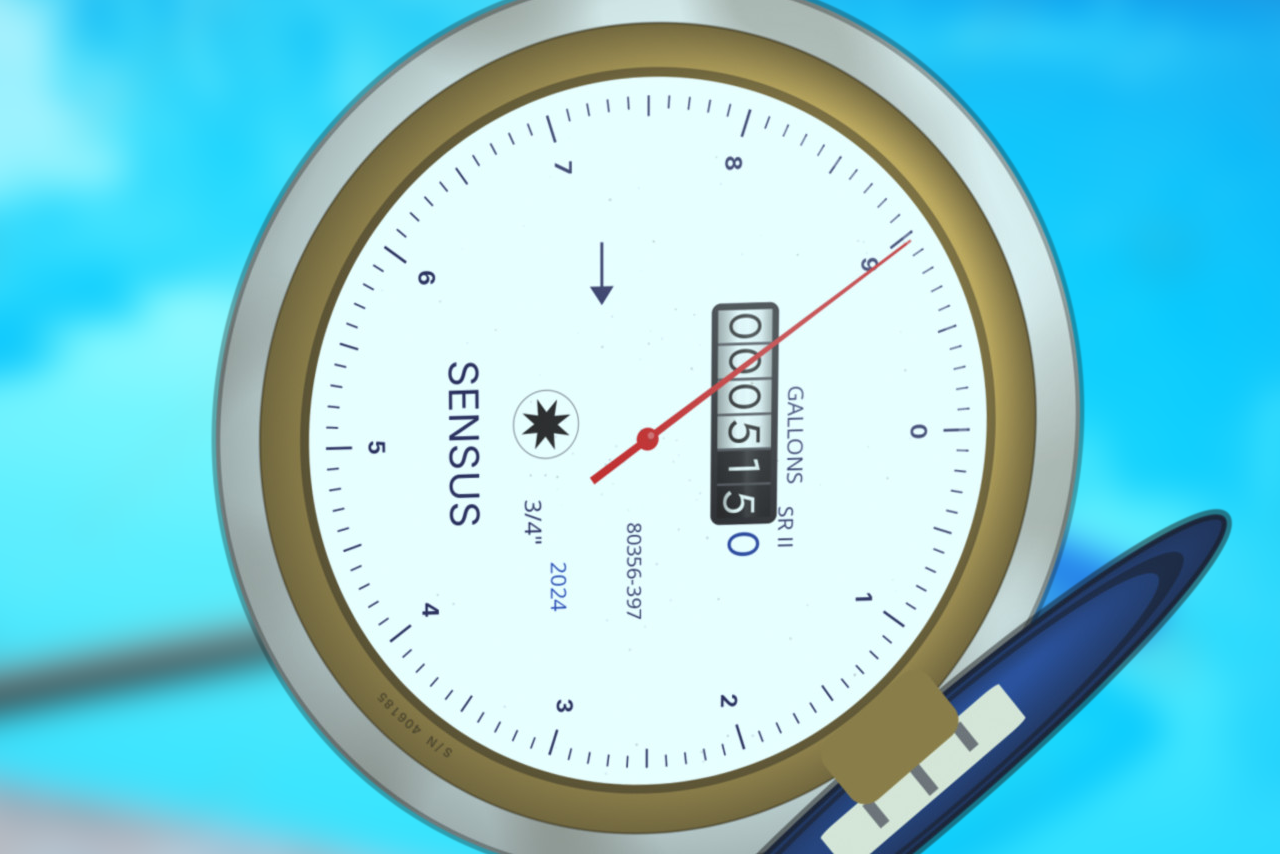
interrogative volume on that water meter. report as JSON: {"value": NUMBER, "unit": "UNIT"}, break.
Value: {"value": 5149.0, "unit": "gal"}
